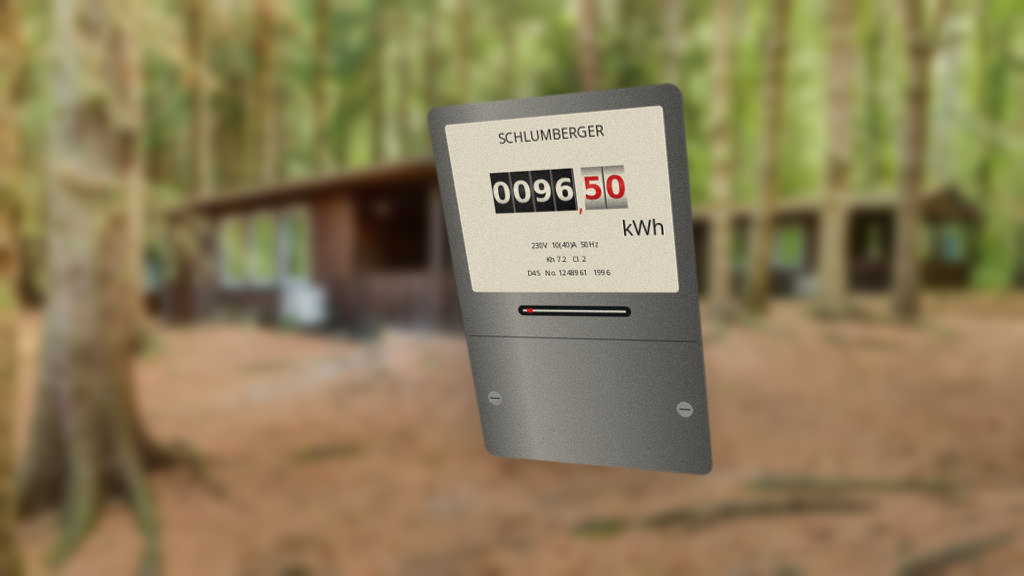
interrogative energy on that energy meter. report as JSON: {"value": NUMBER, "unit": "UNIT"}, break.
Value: {"value": 96.50, "unit": "kWh"}
